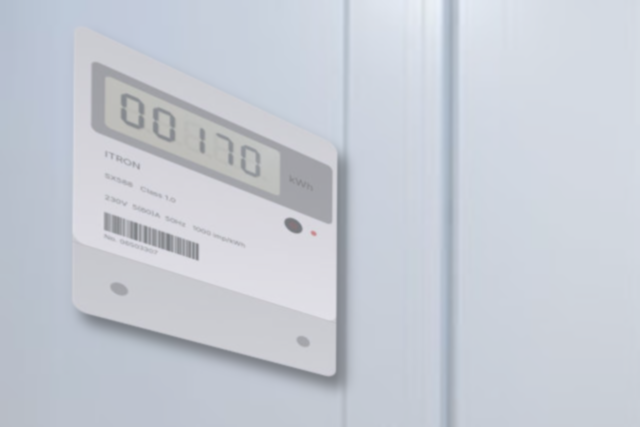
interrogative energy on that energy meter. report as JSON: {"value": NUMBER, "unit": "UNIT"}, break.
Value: {"value": 170, "unit": "kWh"}
